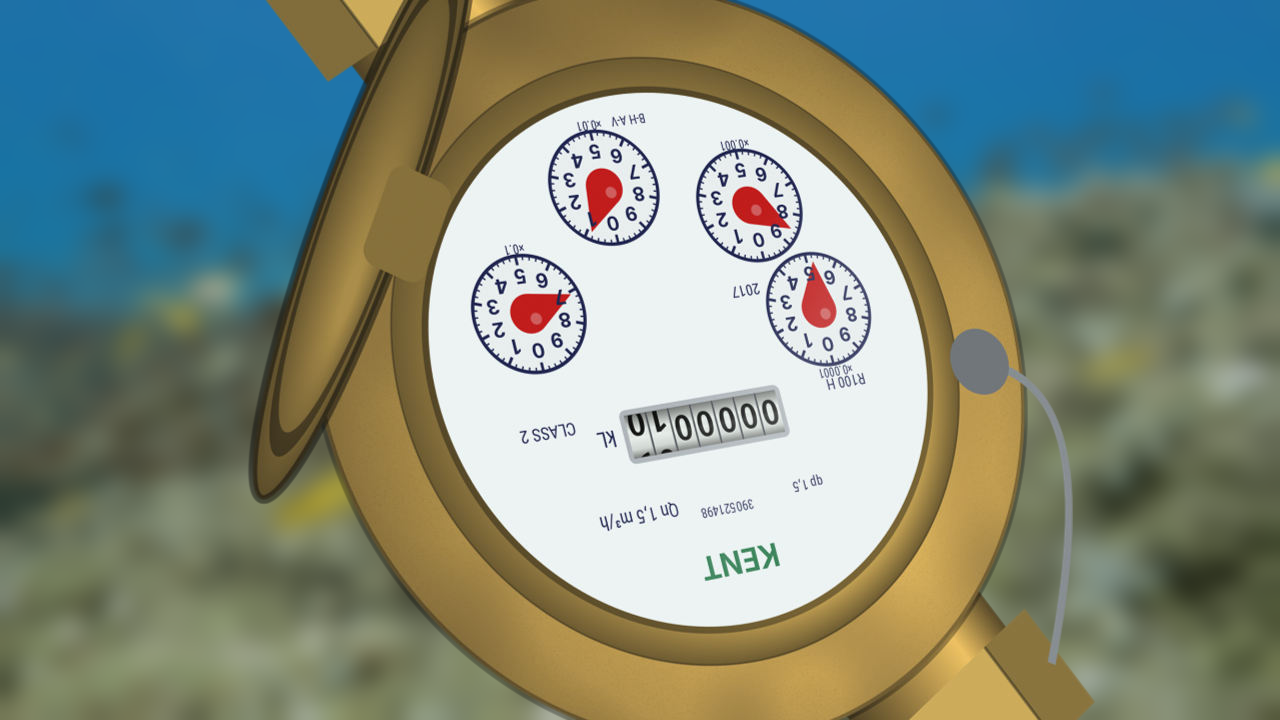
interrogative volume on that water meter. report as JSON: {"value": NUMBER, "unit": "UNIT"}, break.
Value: {"value": 9.7085, "unit": "kL"}
